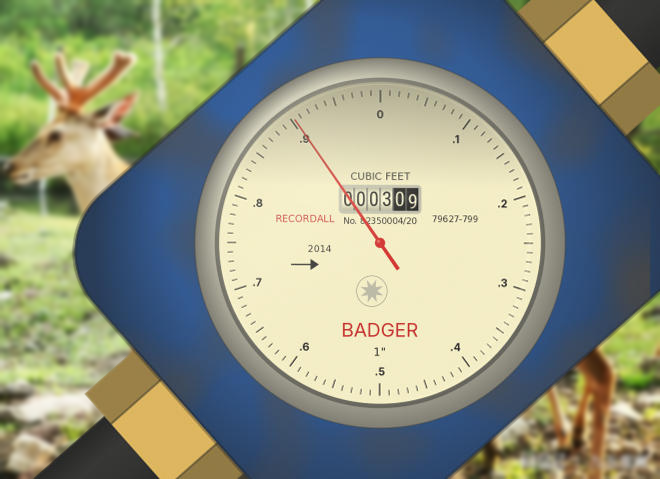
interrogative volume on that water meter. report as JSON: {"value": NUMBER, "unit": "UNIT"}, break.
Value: {"value": 308.90, "unit": "ft³"}
